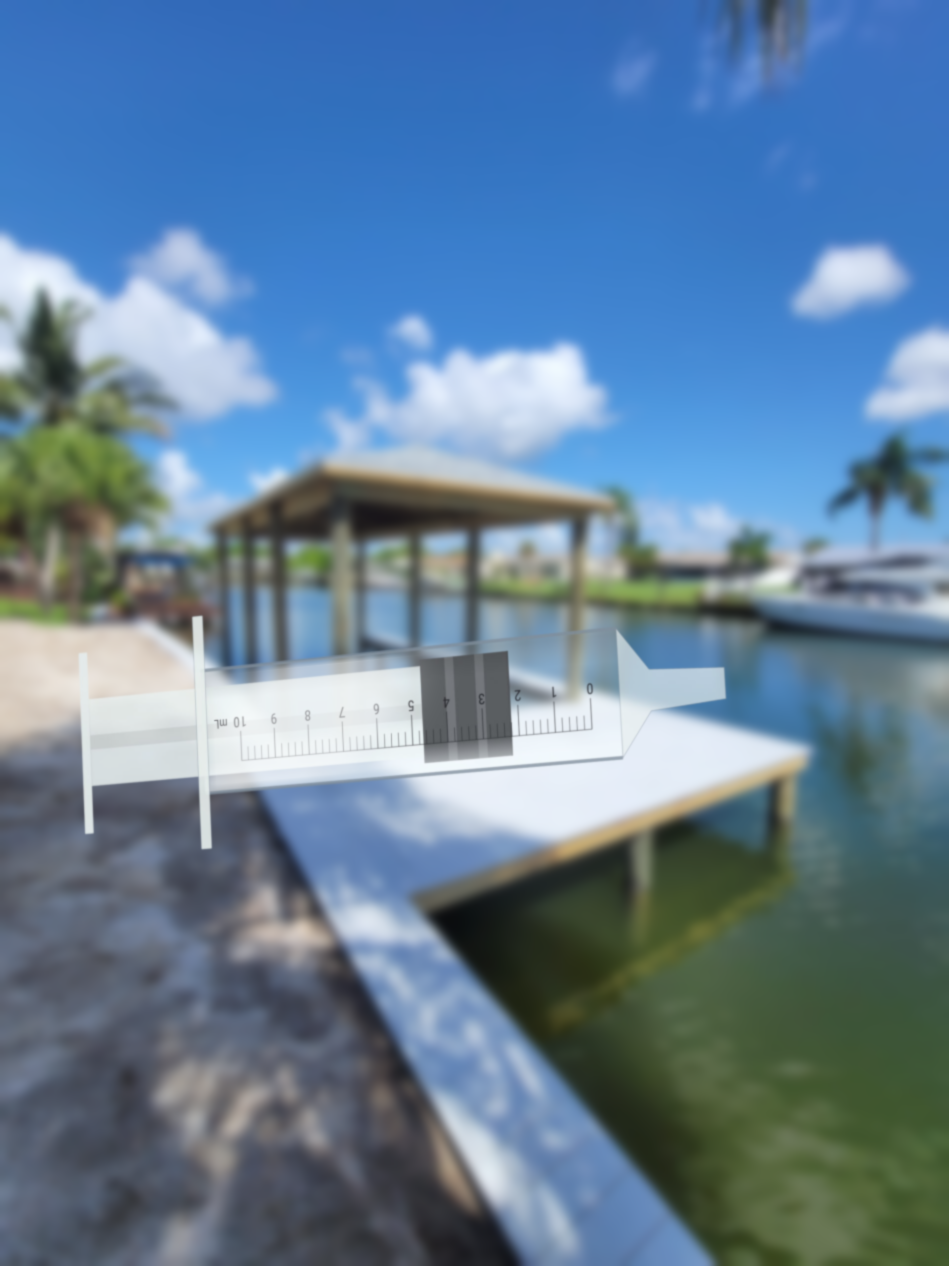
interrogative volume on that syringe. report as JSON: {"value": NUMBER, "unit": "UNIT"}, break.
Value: {"value": 2.2, "unit": "mL"}
